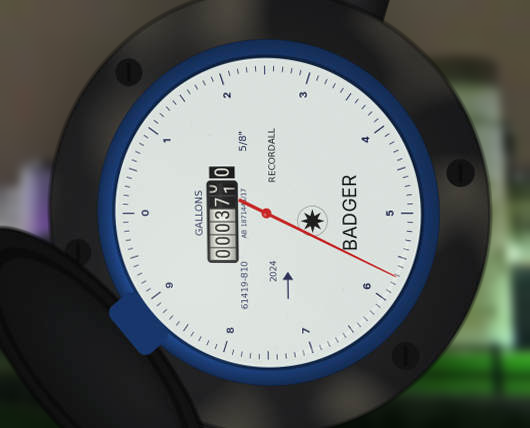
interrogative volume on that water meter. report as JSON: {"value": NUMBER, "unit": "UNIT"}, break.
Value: {"value": 3705.7, "unit": "gal"}
